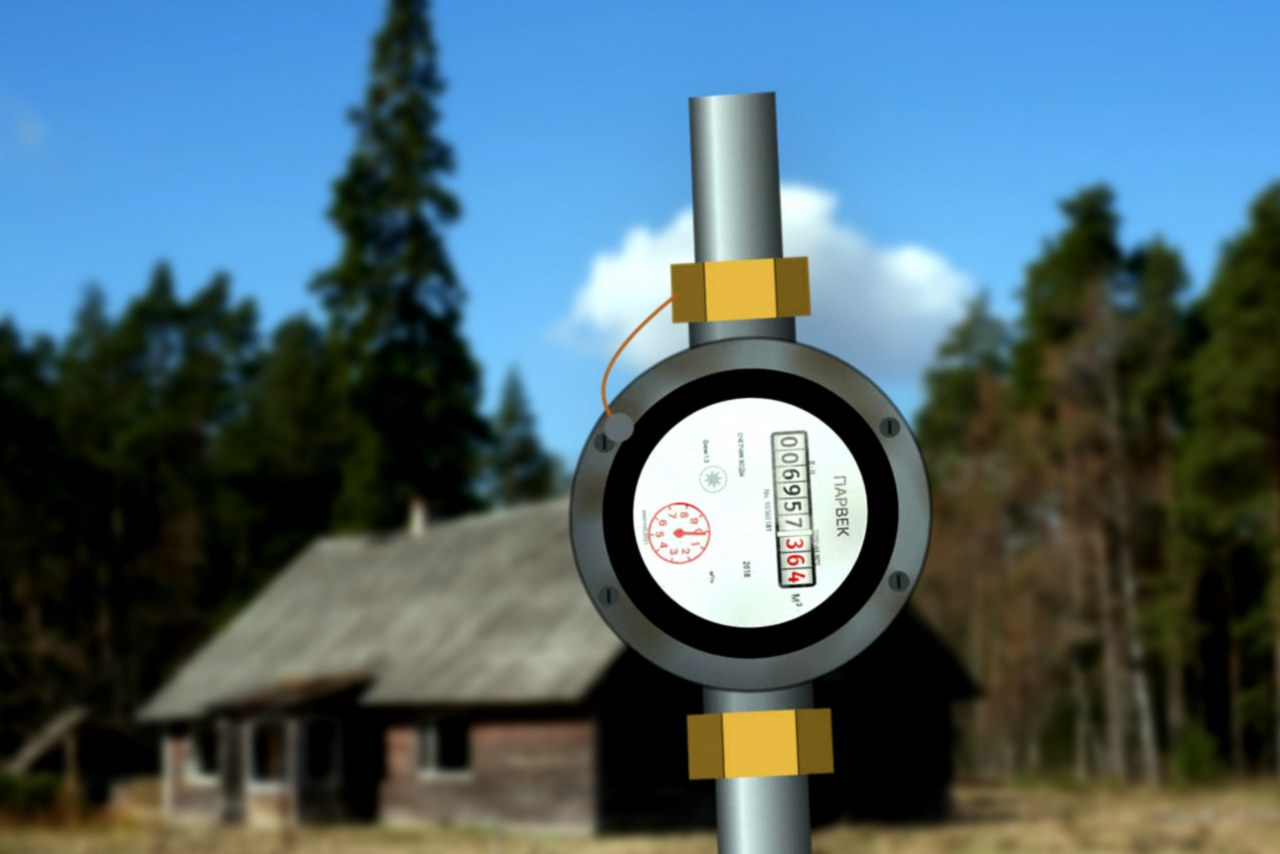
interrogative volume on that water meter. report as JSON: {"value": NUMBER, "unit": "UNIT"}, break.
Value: {"value": 6957.3640, "unit": "m³"}
